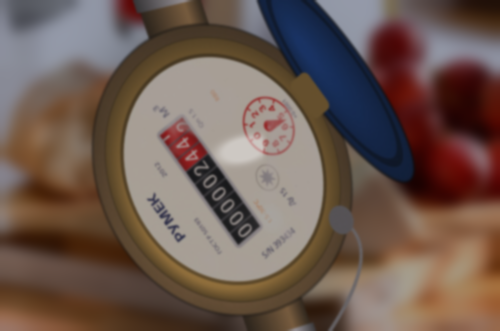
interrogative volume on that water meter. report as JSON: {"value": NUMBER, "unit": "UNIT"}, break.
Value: {"value": 2.4415, "unit": "m³"}
